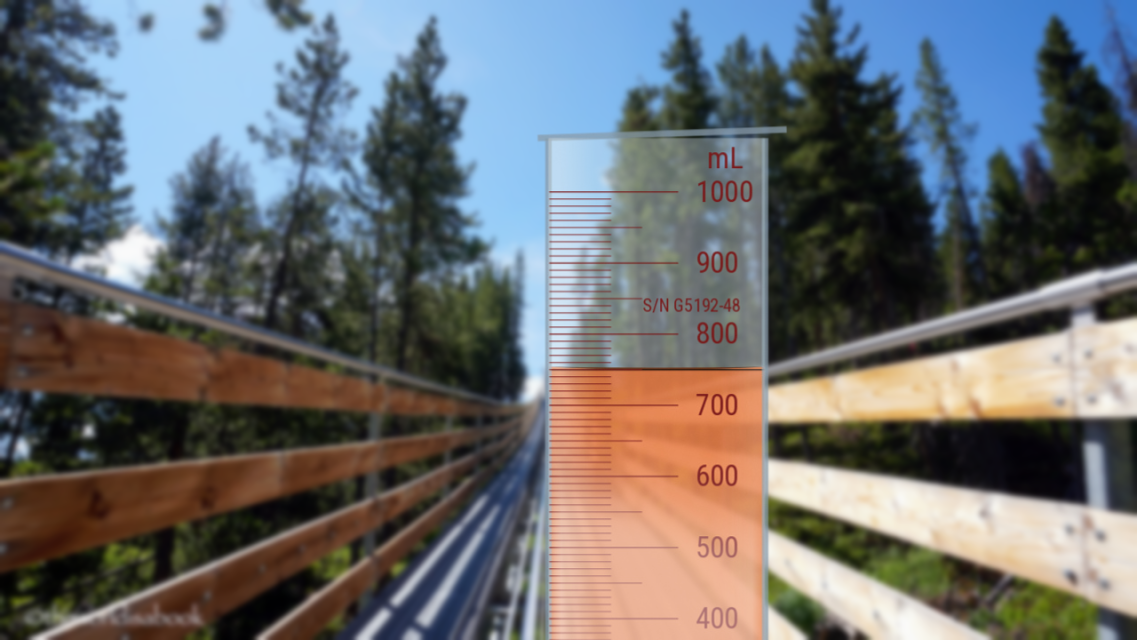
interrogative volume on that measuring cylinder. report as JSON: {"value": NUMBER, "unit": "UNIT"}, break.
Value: {"value": 750, "unit": "mL"}
